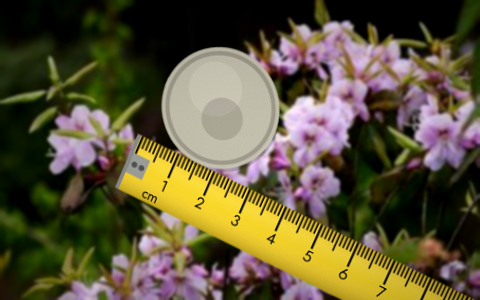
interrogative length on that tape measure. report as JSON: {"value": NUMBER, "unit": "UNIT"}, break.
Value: {"value": 3, "unit": "cm"}
